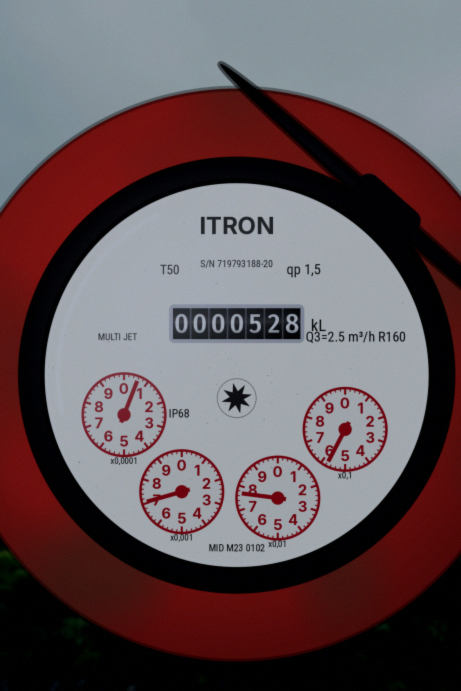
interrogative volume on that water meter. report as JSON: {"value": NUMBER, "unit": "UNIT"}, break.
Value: {"value": 528.5770, "unit": "kL"}
